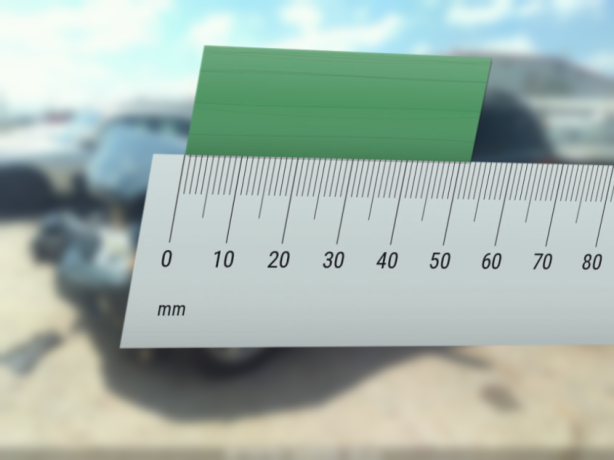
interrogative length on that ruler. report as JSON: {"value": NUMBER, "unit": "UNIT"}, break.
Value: {"value": 52, "unit": "mm"}
